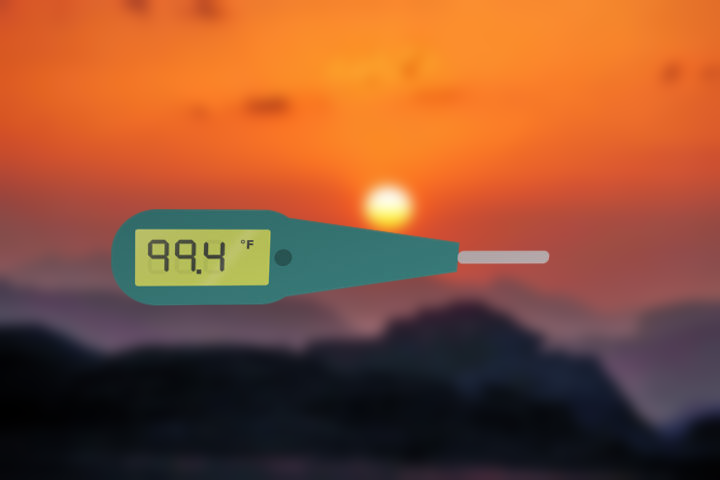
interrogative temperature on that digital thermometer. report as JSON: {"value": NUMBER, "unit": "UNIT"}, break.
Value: {"value": 99.4, "unit": "°F"}
